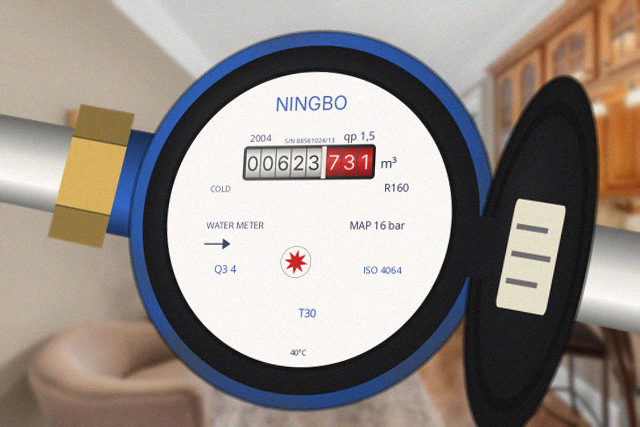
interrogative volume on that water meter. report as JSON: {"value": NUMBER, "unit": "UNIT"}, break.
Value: {"value": 623.731, "unit": "m³"}
